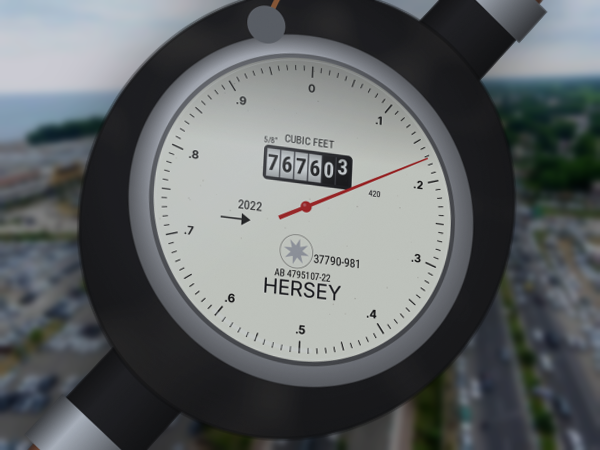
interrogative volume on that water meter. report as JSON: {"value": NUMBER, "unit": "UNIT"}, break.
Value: {"value": 767603.17, "unit": "ft³"}
